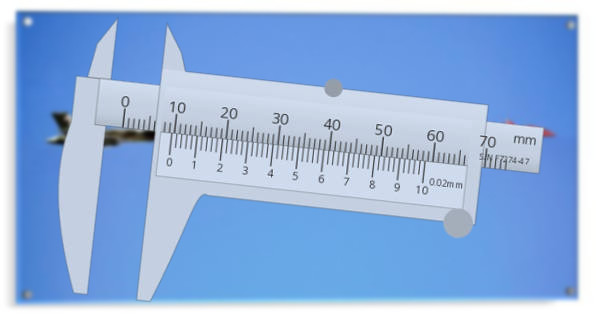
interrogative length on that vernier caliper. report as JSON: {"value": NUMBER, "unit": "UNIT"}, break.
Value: {"value": 9.5, "unit": "mm"}
